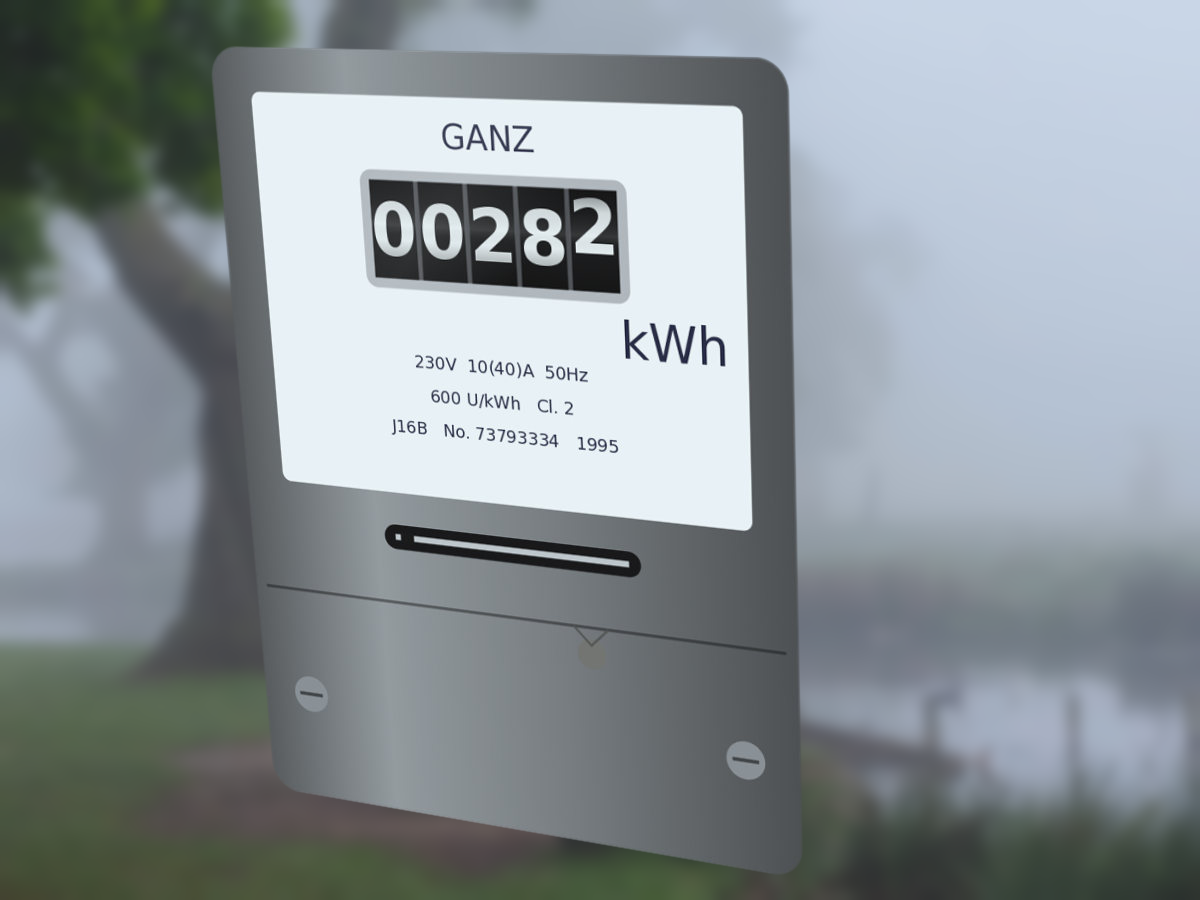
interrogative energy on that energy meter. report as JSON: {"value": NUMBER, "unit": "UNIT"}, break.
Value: {"value": 282, "unit": "kWh"}
